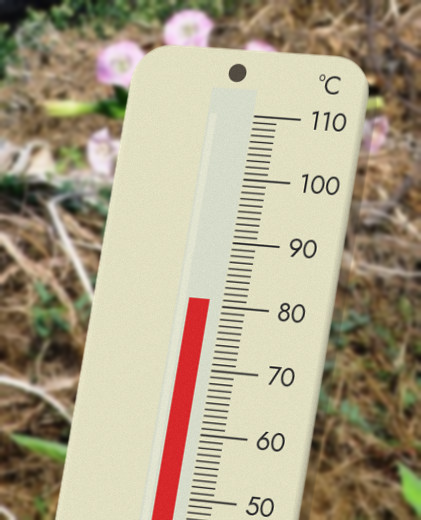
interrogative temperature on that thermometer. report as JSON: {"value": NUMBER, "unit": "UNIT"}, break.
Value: {"value": 81, "unit": "°C"}
